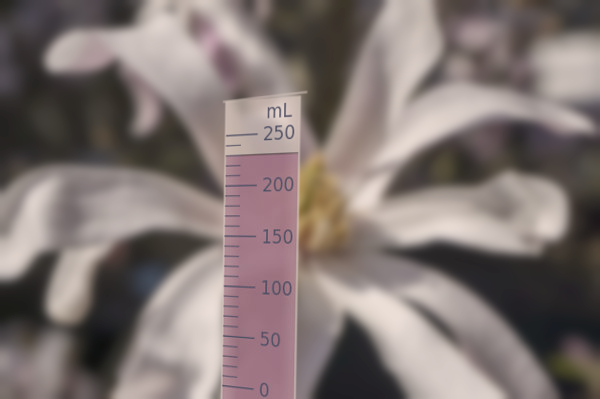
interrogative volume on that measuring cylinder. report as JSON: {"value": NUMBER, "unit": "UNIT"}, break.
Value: {"value": 230, "unit": "mL"}
